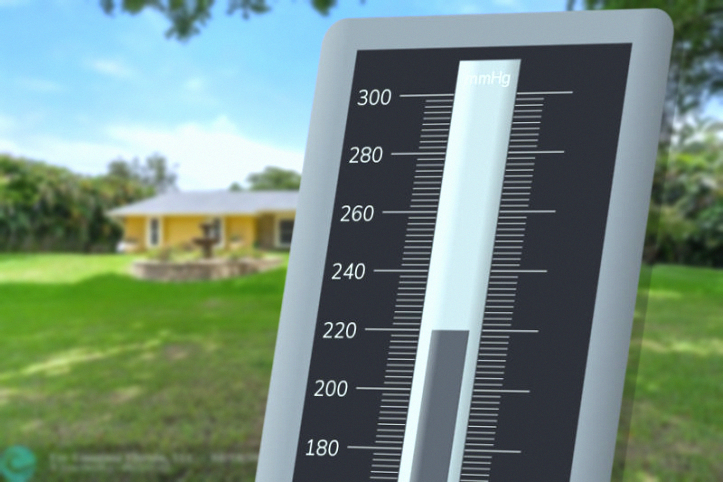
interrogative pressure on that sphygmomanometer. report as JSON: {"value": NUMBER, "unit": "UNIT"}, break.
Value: {"value": 220, "unit": "mmHg"}
